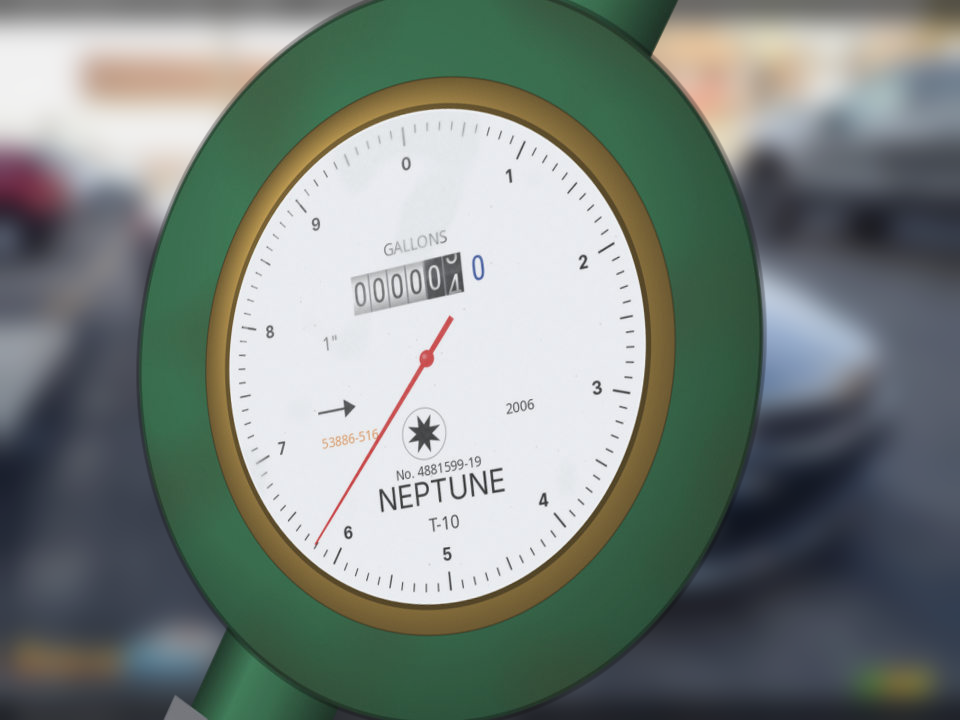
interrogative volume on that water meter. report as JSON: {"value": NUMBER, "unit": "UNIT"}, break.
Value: {"value": 36.2, "unit": "gal"}
